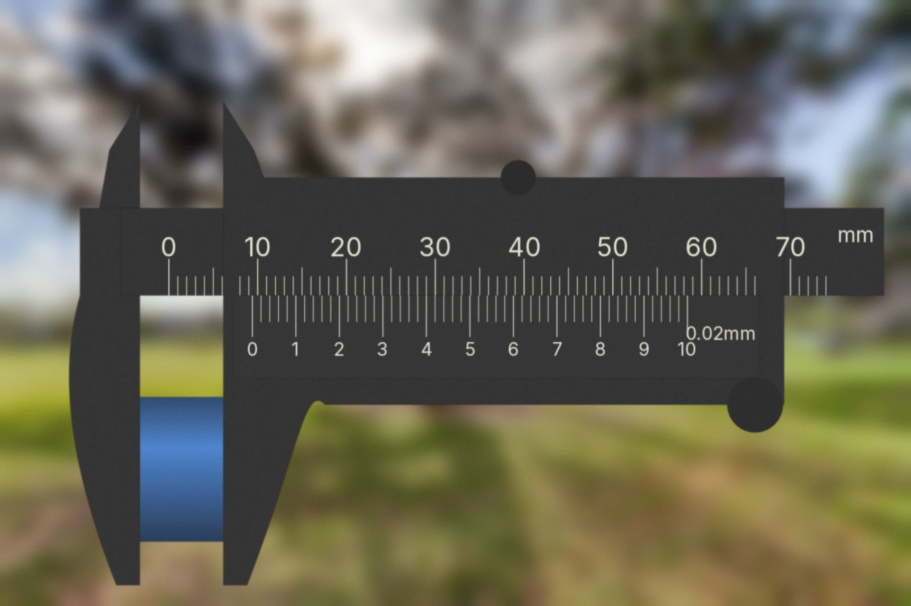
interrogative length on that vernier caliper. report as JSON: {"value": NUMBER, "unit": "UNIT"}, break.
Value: {"value": 9.4, "unit": "mm"}
